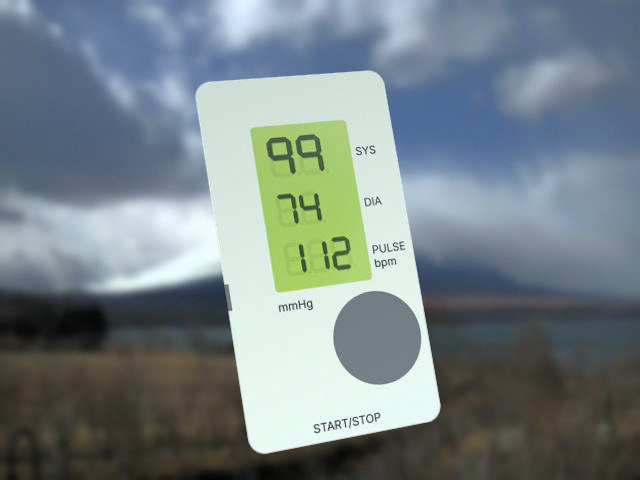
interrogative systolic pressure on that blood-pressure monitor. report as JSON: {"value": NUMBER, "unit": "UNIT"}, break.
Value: {"value": 99, "unit": "mmHg"}
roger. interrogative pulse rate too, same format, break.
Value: {"value": 112, "unit": "bpm"}
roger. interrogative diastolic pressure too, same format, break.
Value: {"value": 74, "unit": "mmHg"}
